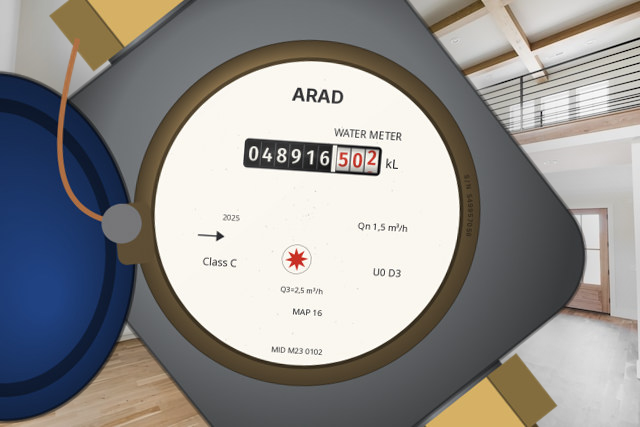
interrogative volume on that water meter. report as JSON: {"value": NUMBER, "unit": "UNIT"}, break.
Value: {"value": 48916.502, "unit": "kL"}
